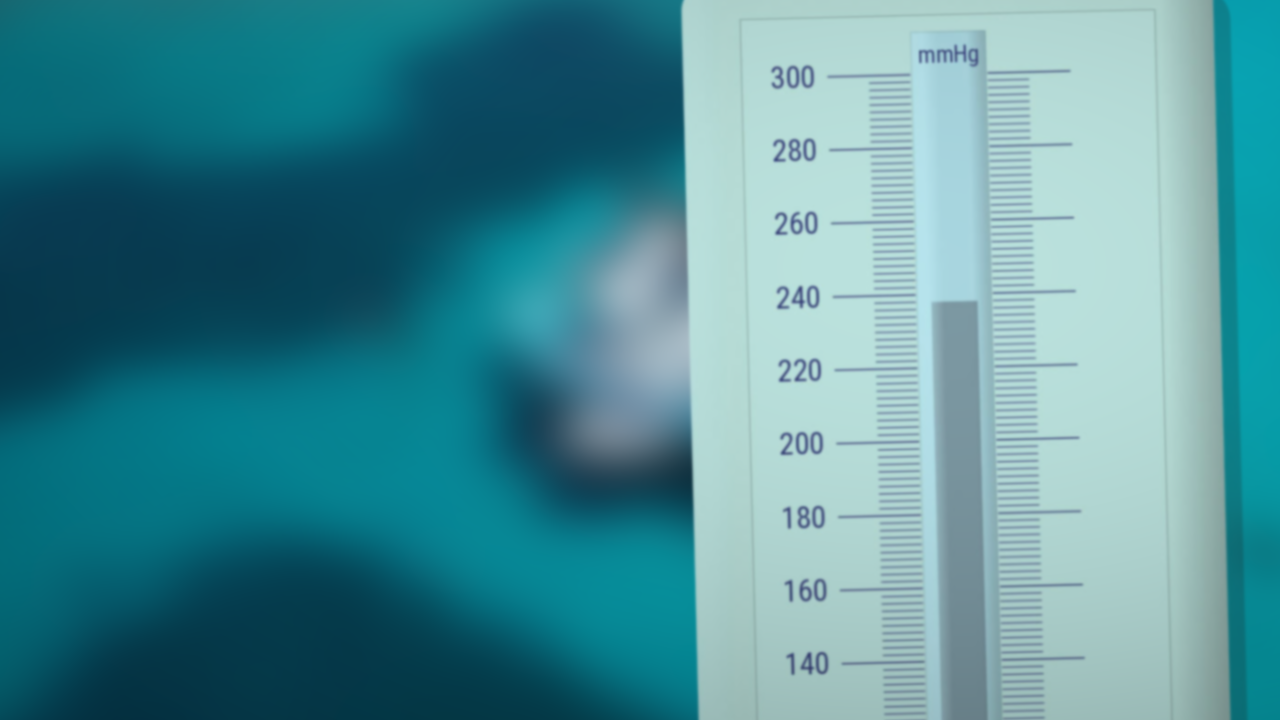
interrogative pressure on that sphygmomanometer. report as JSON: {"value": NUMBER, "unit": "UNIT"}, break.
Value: {"value": 238, "unit": "mmHg"}
